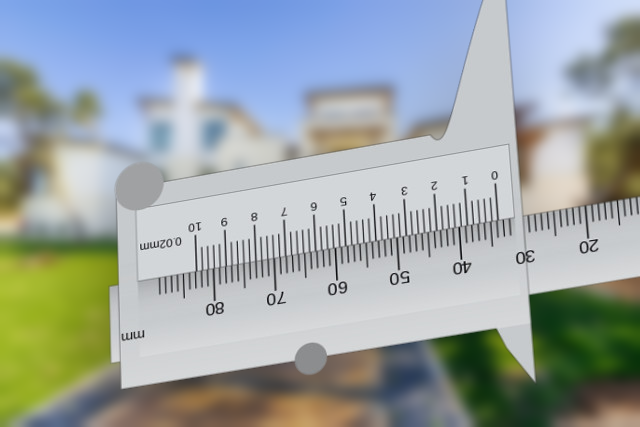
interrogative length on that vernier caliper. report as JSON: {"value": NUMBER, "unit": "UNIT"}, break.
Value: {"value": 33.8, "unit": "mm"}
